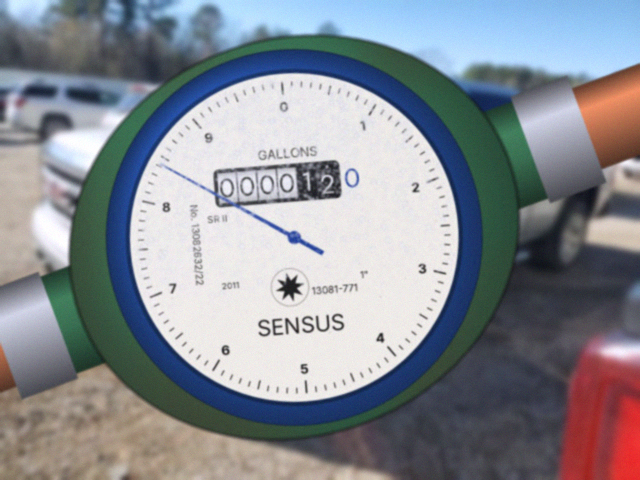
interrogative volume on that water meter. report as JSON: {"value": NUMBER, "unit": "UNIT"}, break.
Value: {"value": 118.4, "unit": "gal"}
